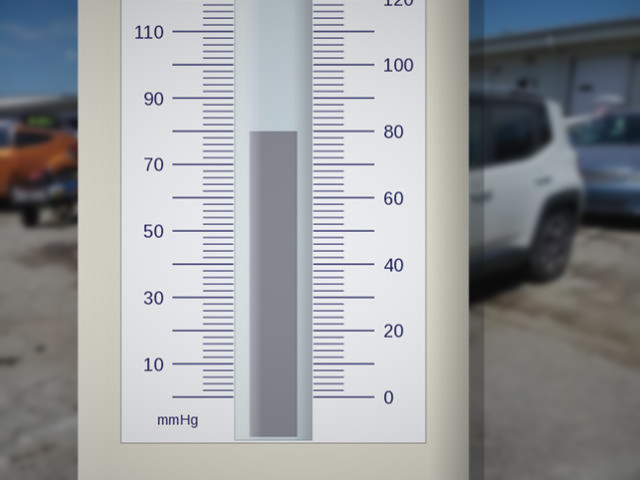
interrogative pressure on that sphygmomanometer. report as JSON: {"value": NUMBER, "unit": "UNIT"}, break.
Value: {"value": 80, "unit": "mmHg"}
